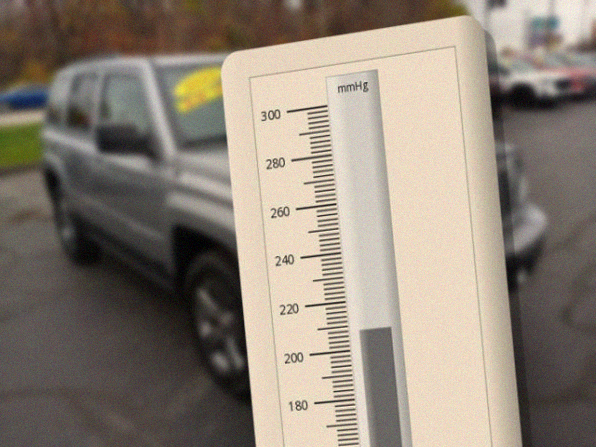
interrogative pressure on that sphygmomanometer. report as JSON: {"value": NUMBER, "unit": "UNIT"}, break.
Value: {"value": 208, "unit": "mmHg"}
